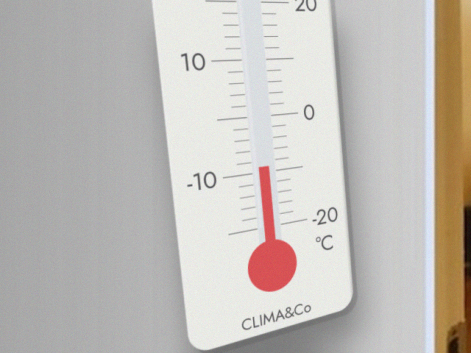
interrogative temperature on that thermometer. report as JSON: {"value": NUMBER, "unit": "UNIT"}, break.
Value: {"value": -9, "unit": "°C"}
